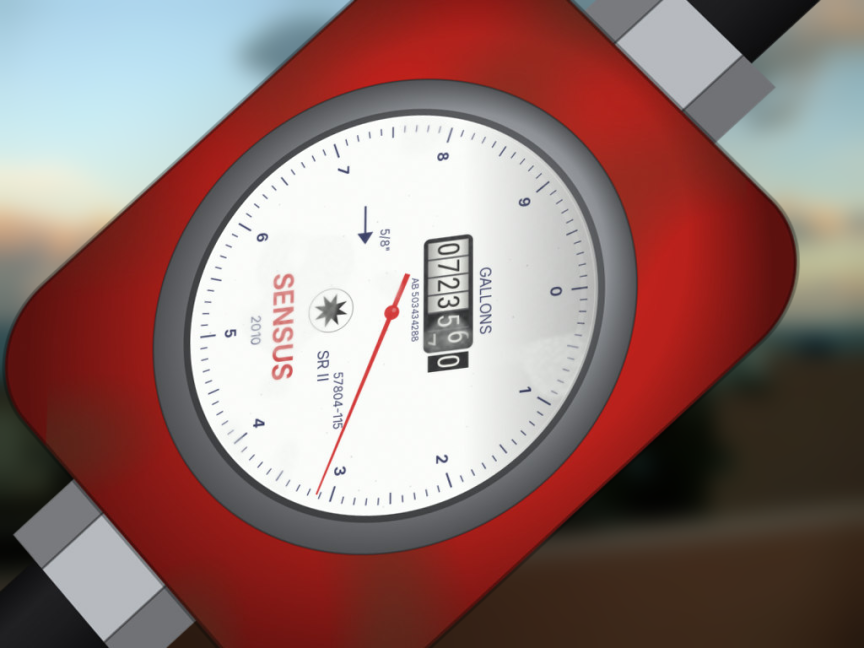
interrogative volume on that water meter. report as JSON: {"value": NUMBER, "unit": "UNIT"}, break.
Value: {"value": 723563.1, "unit": "gal"}
